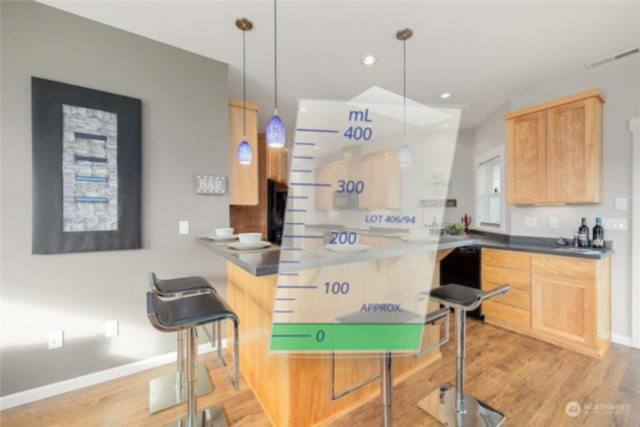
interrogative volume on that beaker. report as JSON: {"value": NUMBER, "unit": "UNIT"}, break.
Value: {"value": 25, "unit": "mL"}
